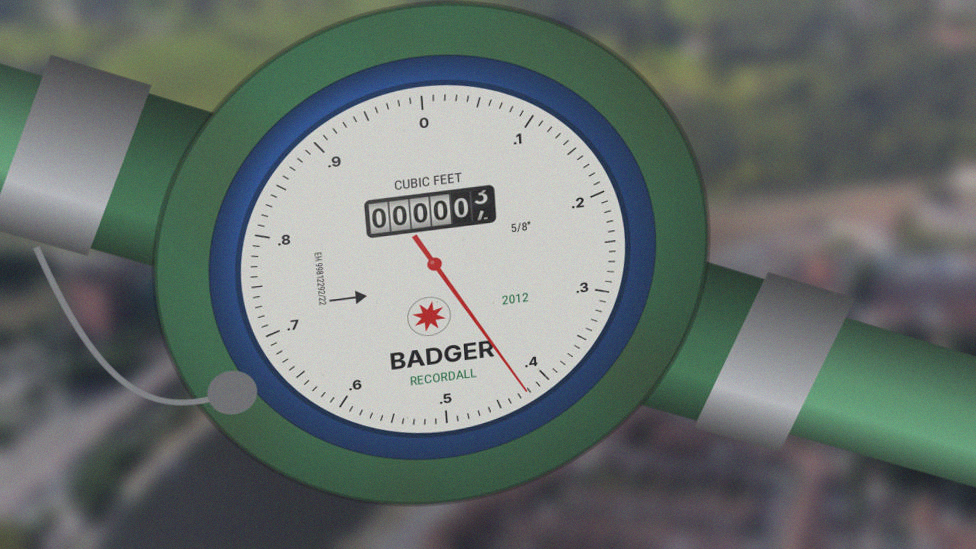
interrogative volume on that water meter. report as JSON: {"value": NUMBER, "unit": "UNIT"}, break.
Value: {"value": 3.42, "unit": "ft³"}
